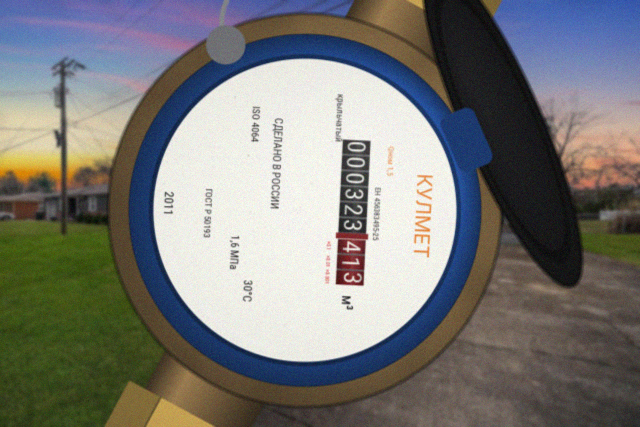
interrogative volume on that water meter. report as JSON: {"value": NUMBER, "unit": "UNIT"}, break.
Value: {"value": 323.413, "unit": "m³"}
